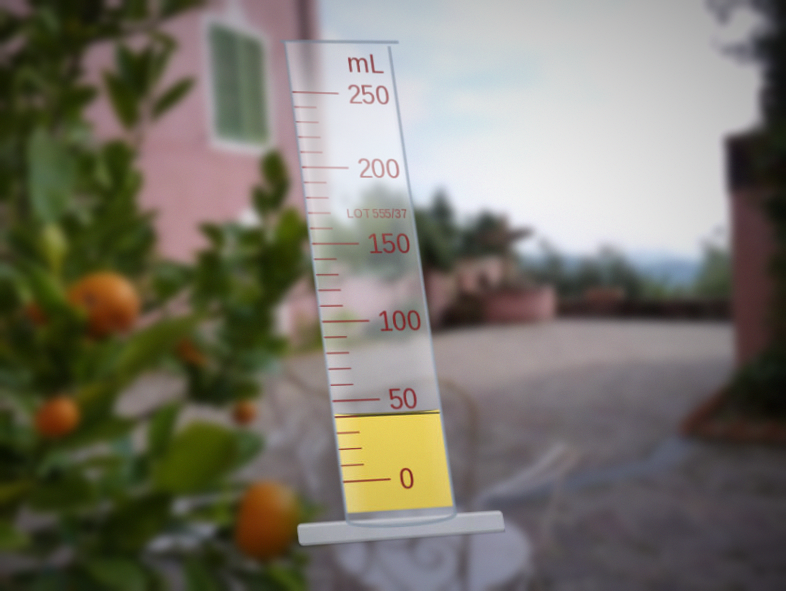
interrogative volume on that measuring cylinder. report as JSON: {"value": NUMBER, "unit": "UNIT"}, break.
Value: {"value": 40, "unit": "mL"}
